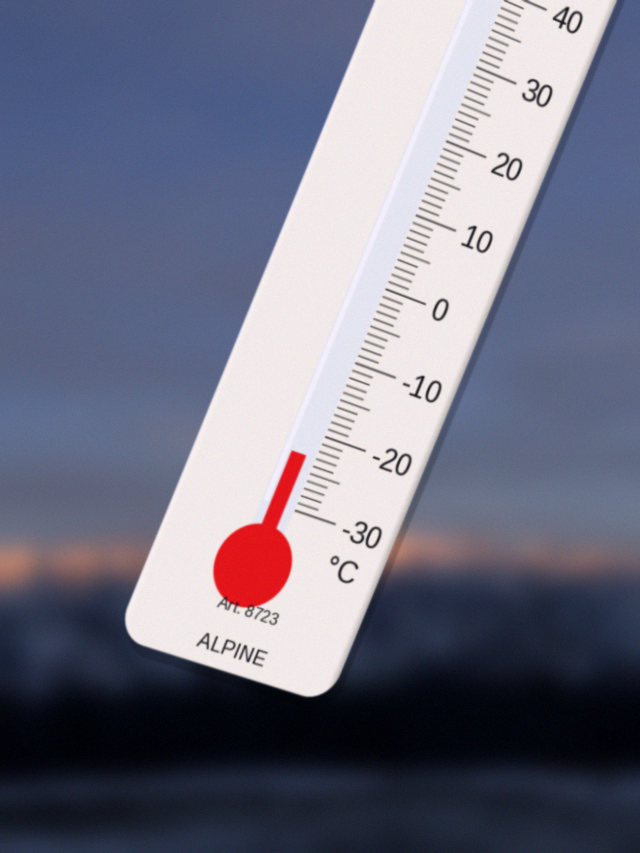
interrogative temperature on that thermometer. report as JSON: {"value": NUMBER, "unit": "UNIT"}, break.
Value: {"value": -23, "unit": "°C"}
